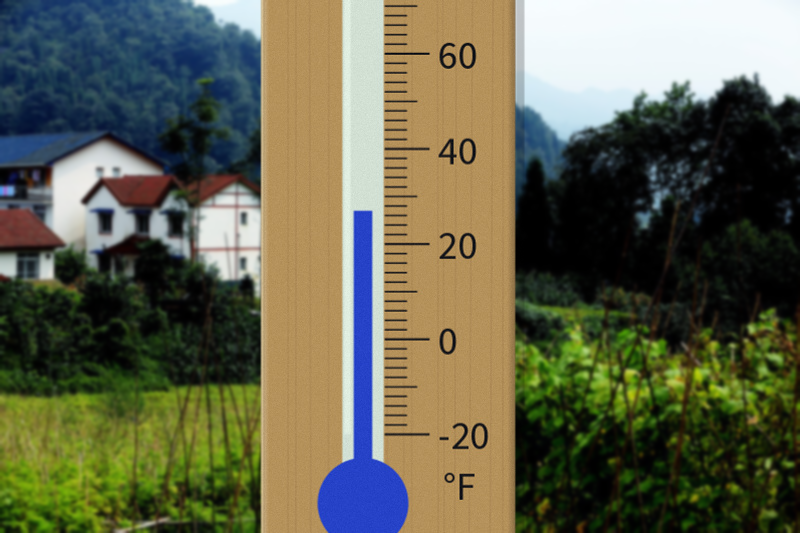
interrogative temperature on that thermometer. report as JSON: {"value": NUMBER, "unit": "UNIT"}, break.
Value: {"value": 27, "unit": "°F"}
